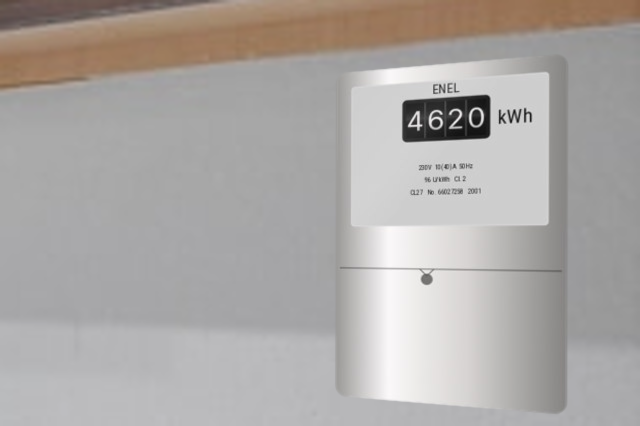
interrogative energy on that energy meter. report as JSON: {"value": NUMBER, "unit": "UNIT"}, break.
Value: {"value": 4620, "unit": "kWh"}
